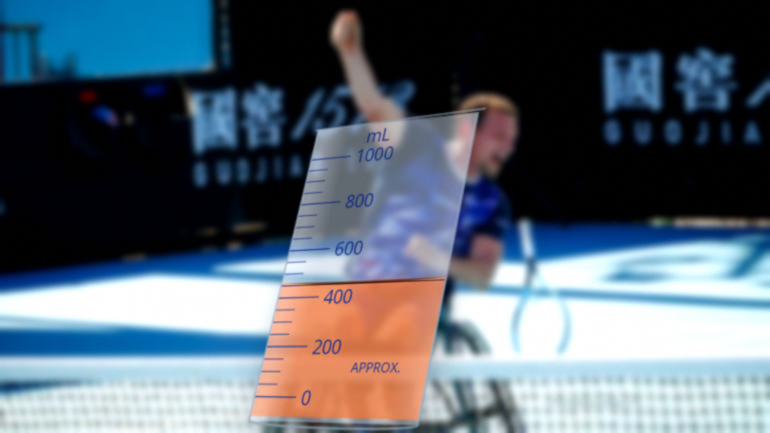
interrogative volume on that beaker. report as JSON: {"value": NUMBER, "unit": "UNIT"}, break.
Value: {"value": 450, "unit": "mL"}
